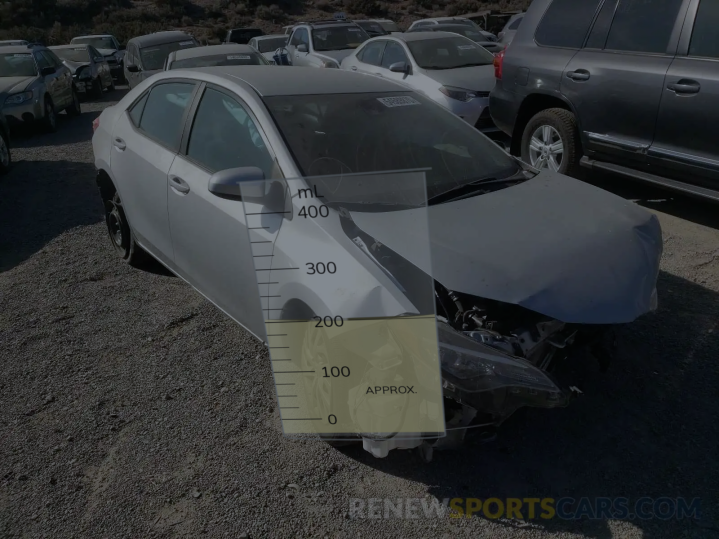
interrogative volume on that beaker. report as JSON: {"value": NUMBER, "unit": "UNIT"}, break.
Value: {"value": 200, "unit": "mL"}
